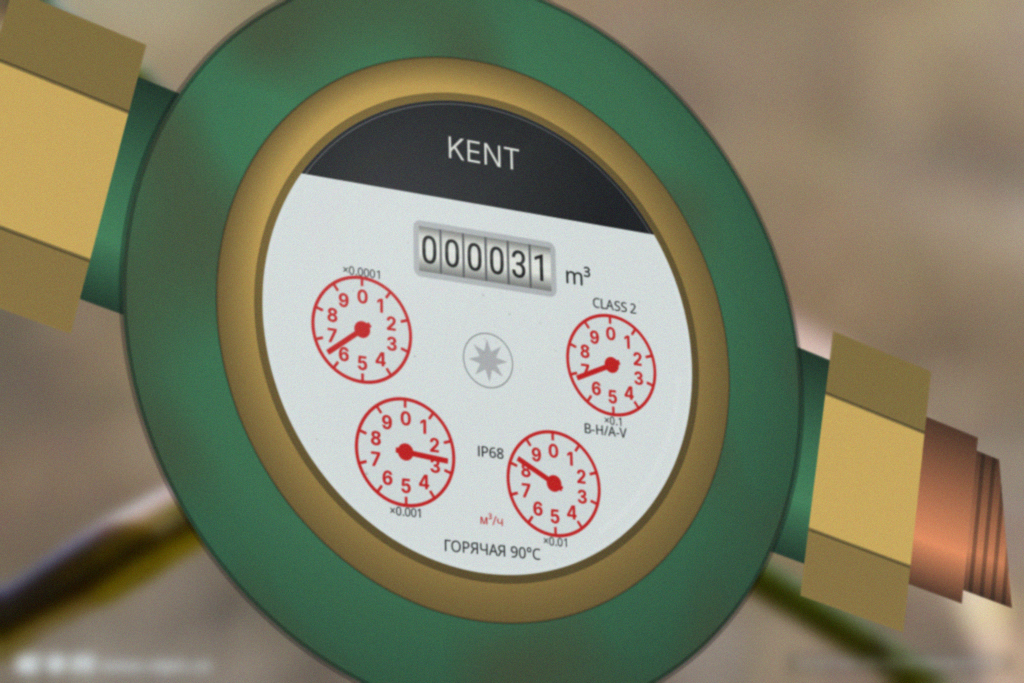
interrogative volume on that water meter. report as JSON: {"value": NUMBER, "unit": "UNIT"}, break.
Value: {"value": 31.6826, "unit": "m³"}
